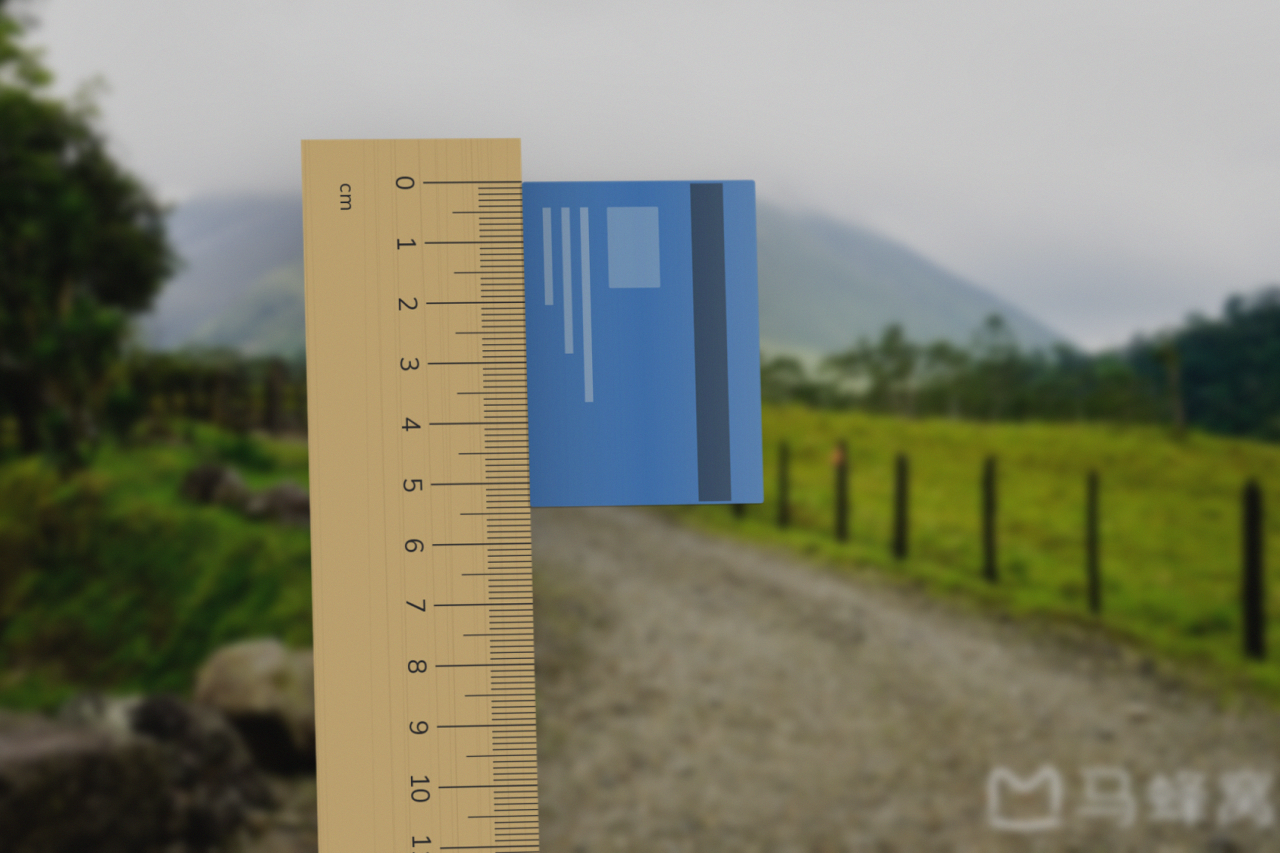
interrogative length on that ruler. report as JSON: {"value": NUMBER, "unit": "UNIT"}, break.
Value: {"value": 5.4, "unit": "cm"}
